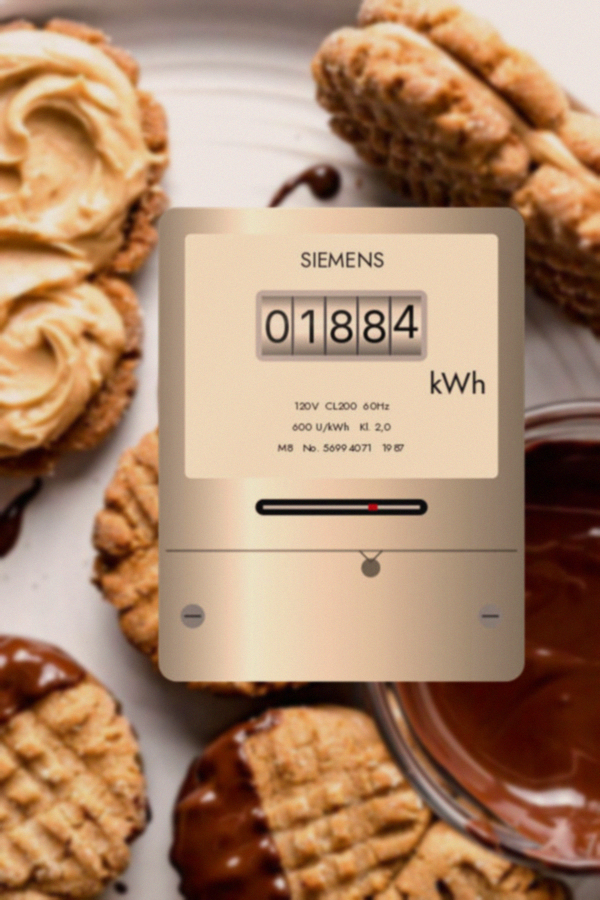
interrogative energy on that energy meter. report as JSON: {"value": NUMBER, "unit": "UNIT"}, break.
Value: {"value": 1884, "unit": "kWh"}
